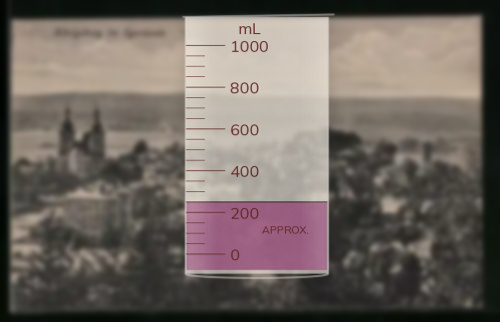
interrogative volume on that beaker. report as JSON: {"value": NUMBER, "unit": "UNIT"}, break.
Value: {"value": 250, "unit": "mL"}
